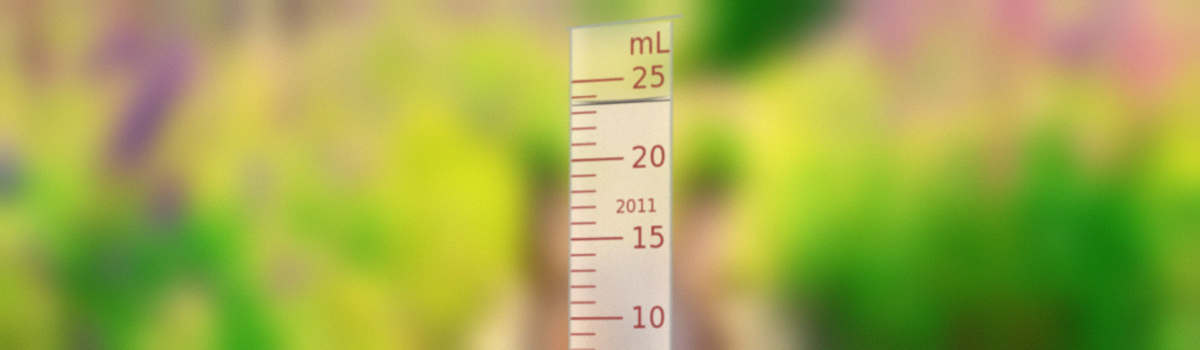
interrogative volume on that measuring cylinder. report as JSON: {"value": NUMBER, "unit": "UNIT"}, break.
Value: {"value": 23.5, "unit": "mL"}
